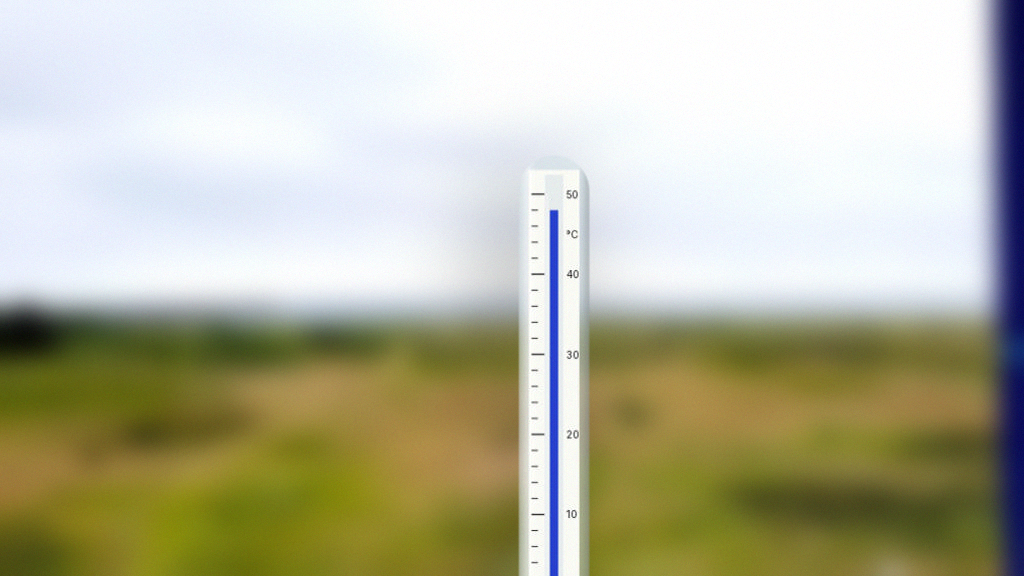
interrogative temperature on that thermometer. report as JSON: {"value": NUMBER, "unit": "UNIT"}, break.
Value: {"value": 48, "unit": "°C"}
